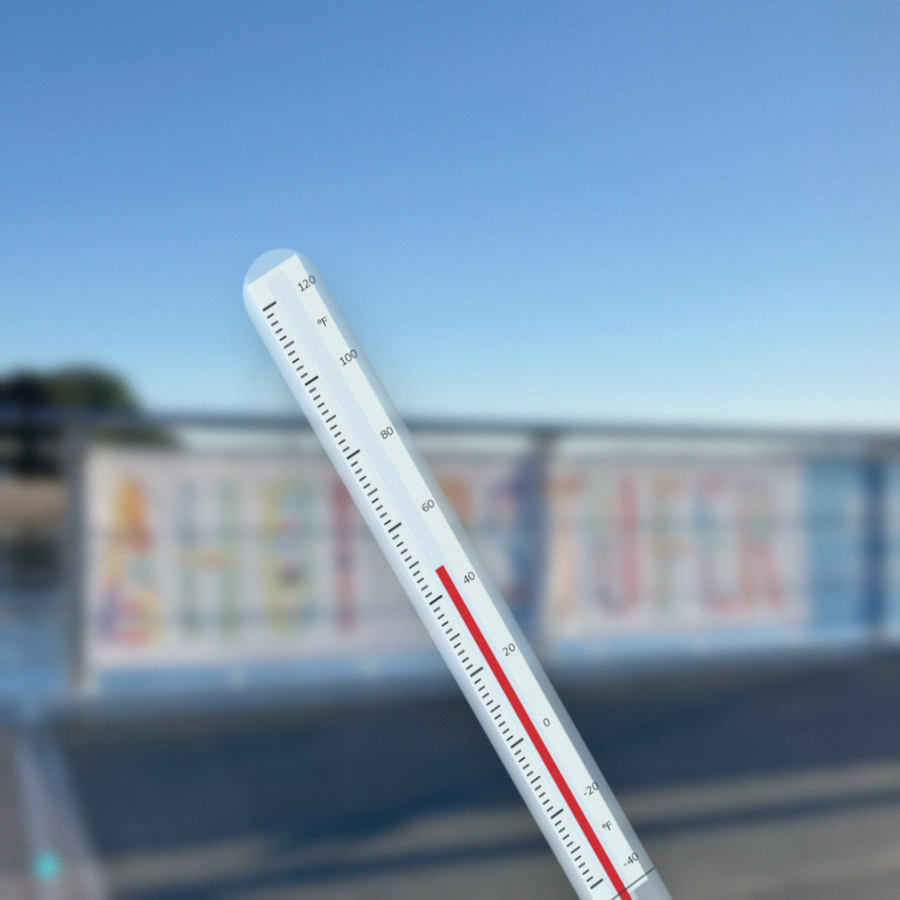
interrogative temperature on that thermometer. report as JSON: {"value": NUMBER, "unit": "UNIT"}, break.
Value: {"value": 46, "unit": "°F"}
